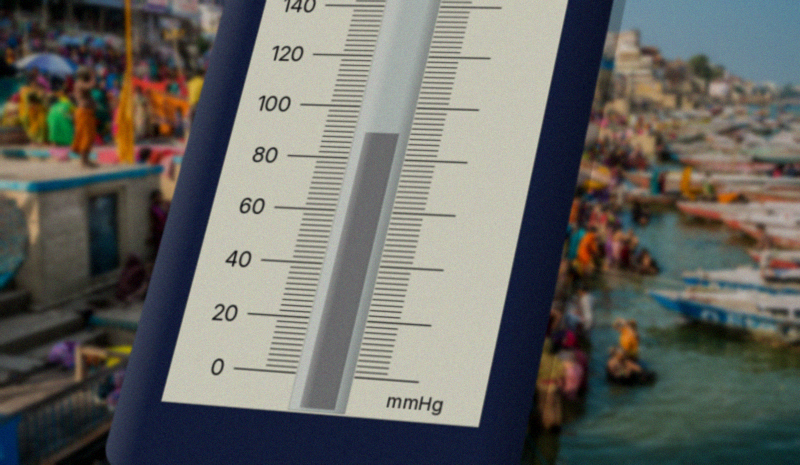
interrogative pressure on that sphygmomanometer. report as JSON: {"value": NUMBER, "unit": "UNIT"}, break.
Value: {"value": 90, "unit": "mmHg"}
